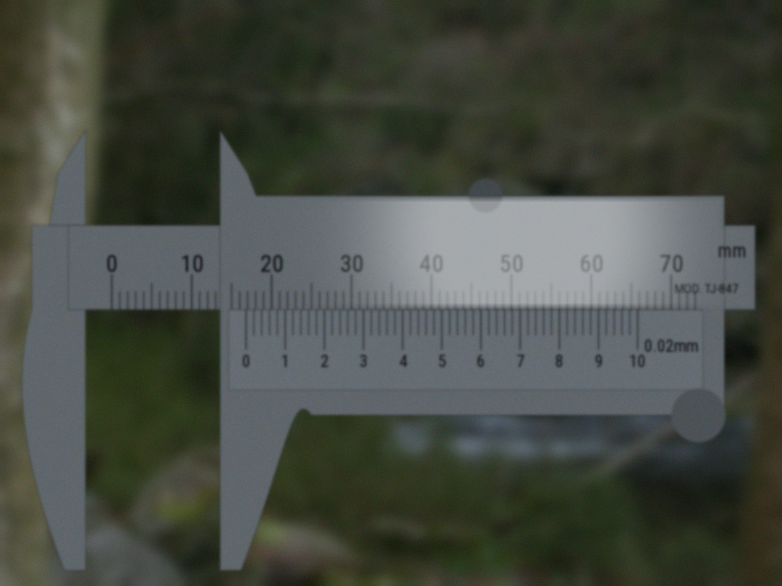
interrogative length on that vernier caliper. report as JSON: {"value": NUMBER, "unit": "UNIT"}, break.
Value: {"value": 16.8, "unit": "mm"}
